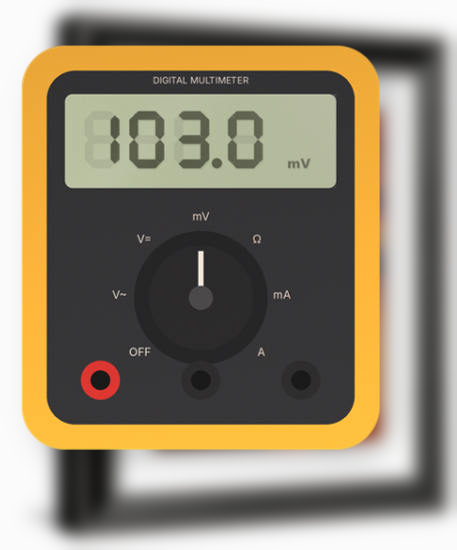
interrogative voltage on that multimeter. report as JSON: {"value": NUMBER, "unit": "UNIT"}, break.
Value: {"value": 103.0, "unit": "mV"}
